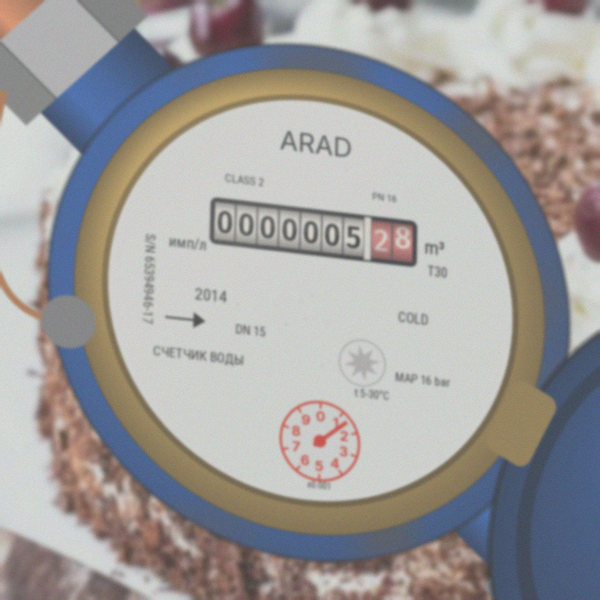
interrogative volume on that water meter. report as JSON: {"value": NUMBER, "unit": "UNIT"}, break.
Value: {"value": 5.281, "unit": "m³"}
